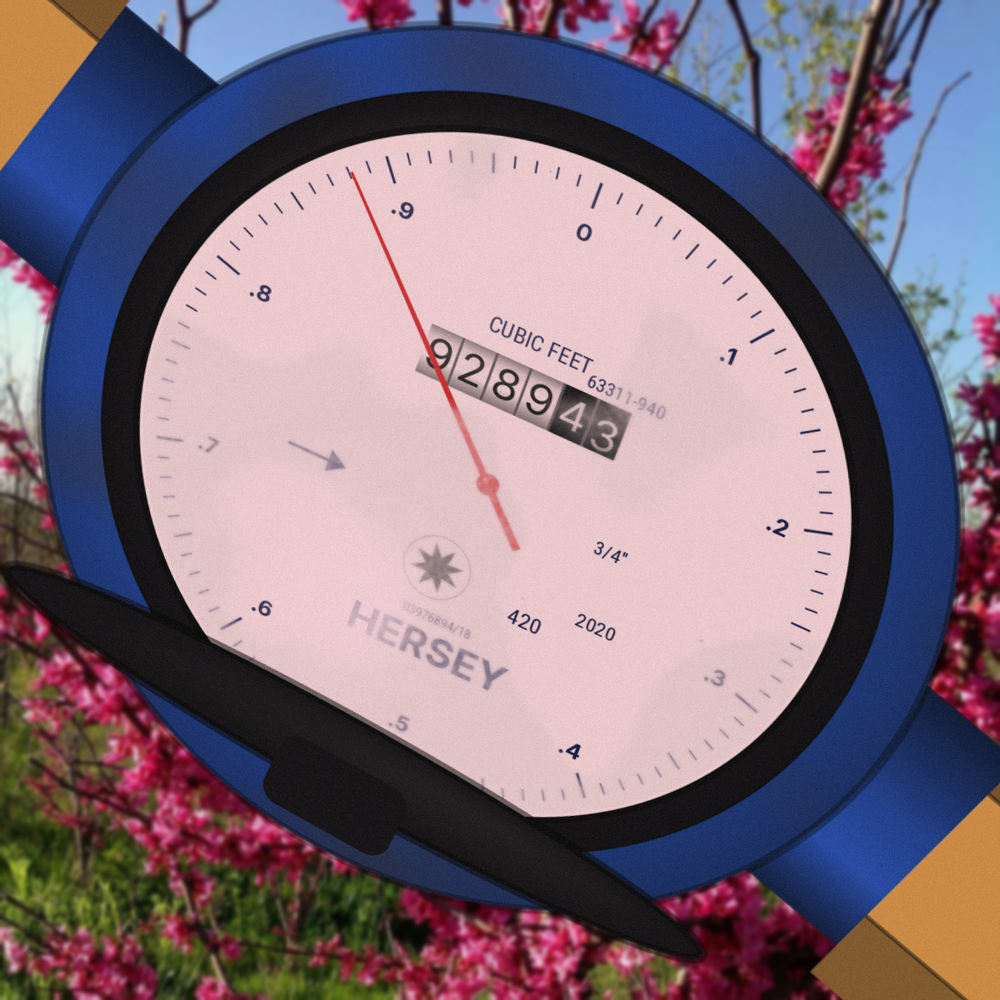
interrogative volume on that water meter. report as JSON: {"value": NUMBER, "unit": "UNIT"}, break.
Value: {"value": 928942.88, "unit": "ft³"}
